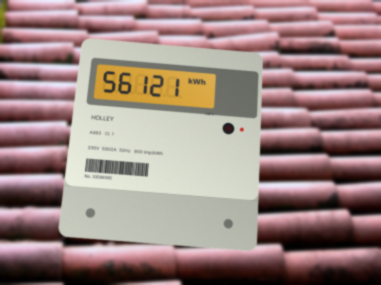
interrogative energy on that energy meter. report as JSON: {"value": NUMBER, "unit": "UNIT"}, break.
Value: {"value": 56121, "unit": "kWh"}
